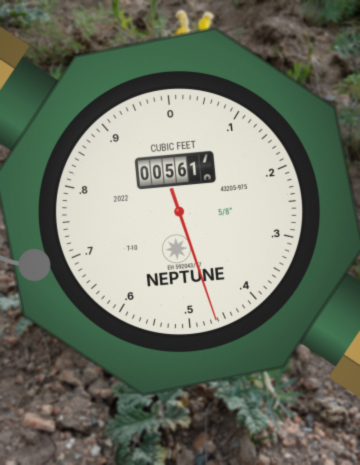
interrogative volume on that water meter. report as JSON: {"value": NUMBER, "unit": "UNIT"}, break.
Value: {"value": 5617.46, "unit": "ft³"}
